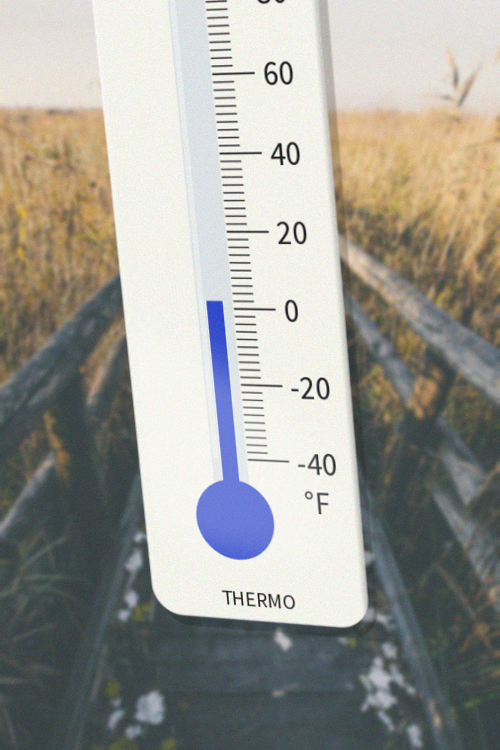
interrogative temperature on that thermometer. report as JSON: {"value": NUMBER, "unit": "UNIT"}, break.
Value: {"value": 2, "unit": "°F"}
